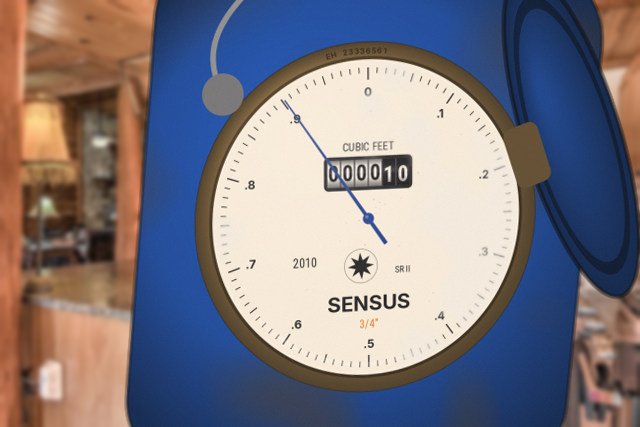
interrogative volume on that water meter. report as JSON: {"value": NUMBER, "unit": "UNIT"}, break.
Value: {"value": 9.90, "unit": "ft³"}
